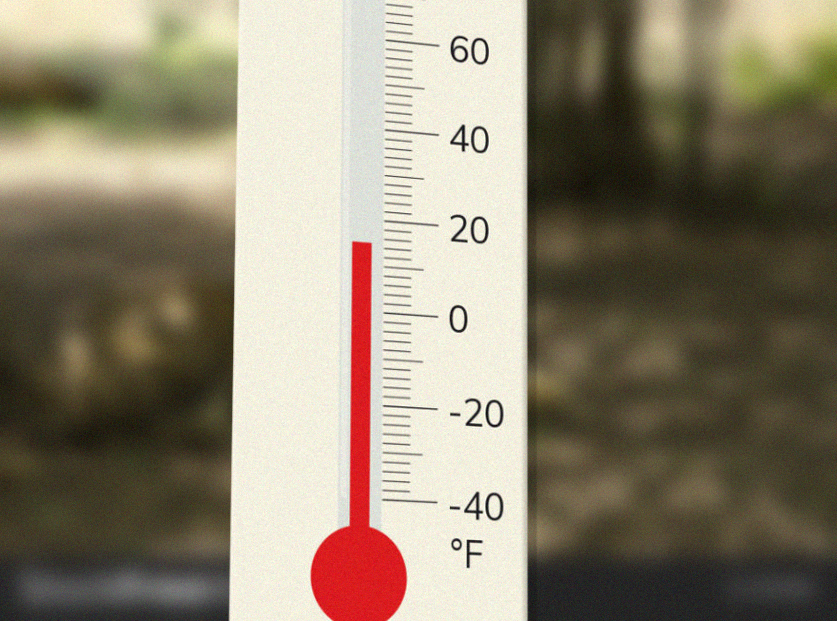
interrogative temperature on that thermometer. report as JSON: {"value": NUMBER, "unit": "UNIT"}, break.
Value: {"value": 15, "unit": "°F"}
